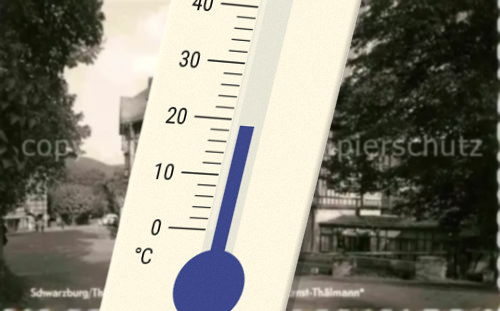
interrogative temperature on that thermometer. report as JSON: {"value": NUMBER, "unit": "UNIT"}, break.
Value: {"value": 19, "unit": "°C"}
